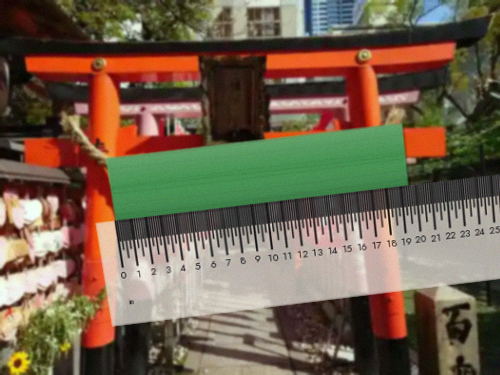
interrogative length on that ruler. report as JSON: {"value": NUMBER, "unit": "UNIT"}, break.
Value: {"value": 19.5, "unit": "in"}
